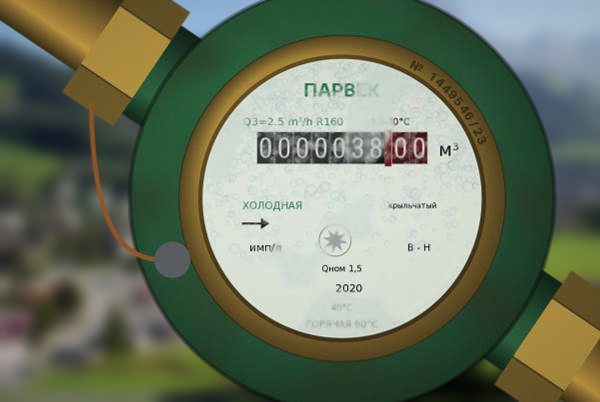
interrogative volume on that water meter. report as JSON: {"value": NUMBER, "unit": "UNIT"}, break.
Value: {"value": 38.00, "unit": "m³"}
